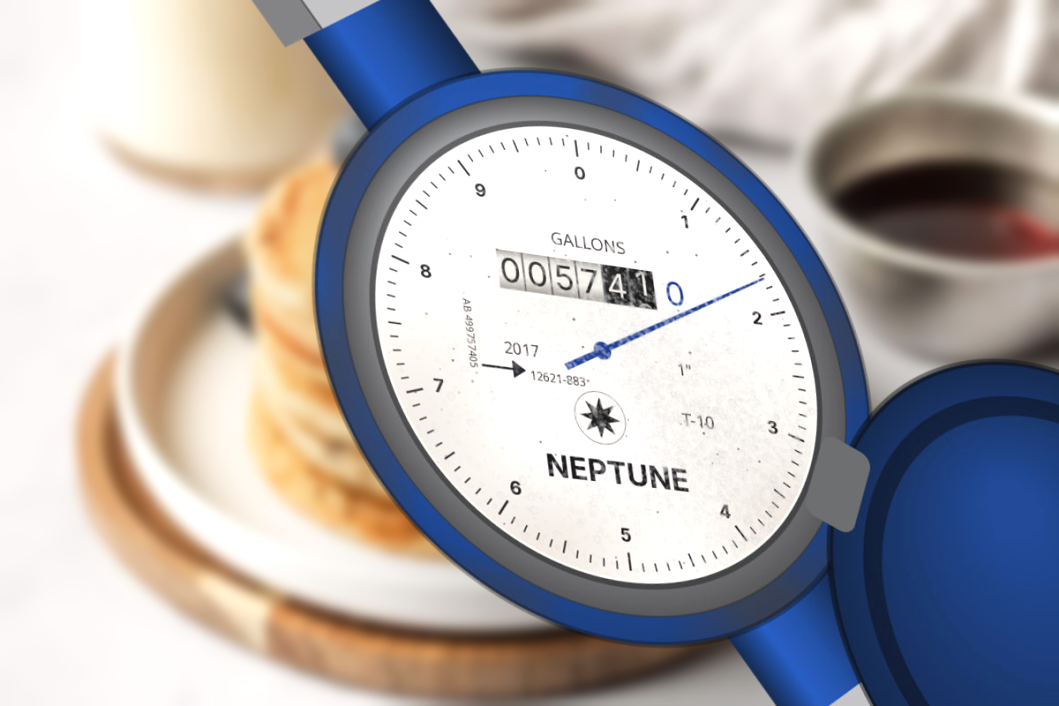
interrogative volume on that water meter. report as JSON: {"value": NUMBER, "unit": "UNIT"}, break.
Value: {"value": 57411.7, "unit": "gal"}
